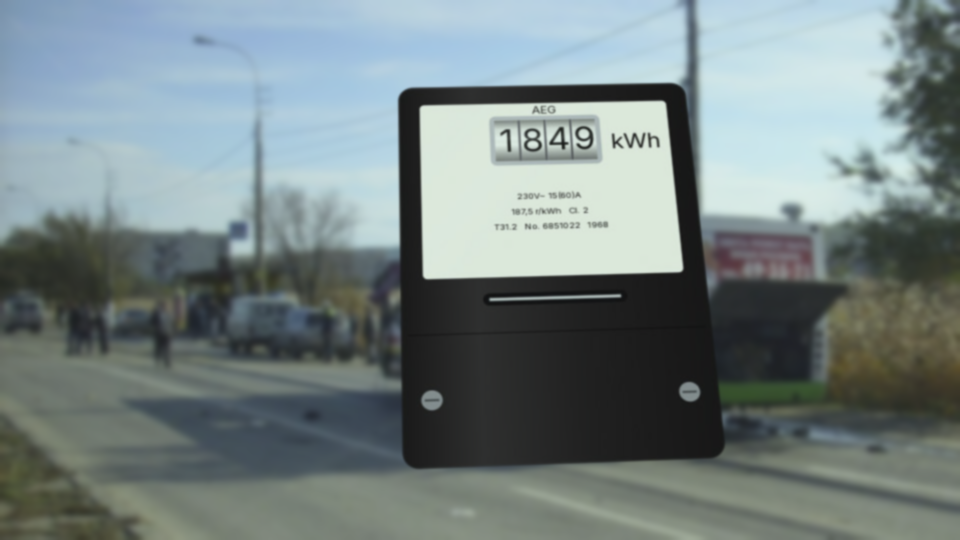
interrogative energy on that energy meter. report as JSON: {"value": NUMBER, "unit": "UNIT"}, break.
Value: {"value": 1849, "unit": "kWh"}
